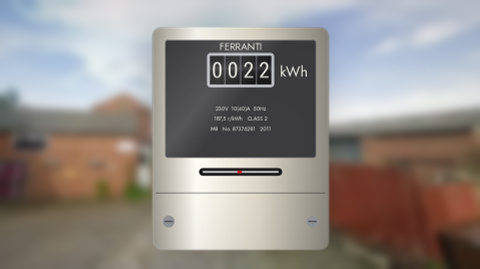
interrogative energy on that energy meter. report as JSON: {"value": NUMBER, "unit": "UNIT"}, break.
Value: {"value": 22, "unit": "kWh"}
